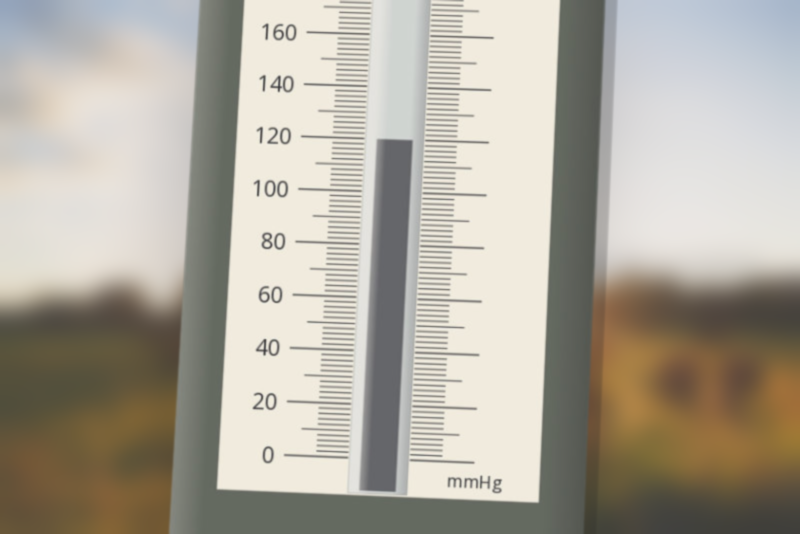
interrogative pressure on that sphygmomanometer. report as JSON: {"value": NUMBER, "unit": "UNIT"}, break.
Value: {"value": 120, "unit": "mmHg"}
